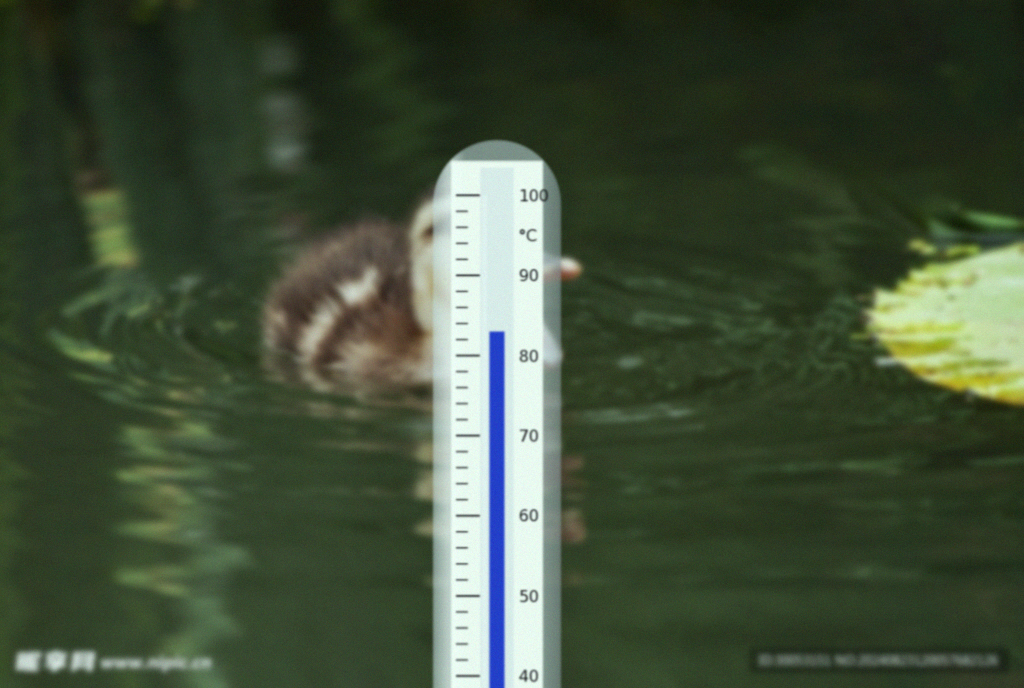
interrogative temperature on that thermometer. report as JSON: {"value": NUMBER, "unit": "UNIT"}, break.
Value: {"value": 83, "unit": "°C"}
